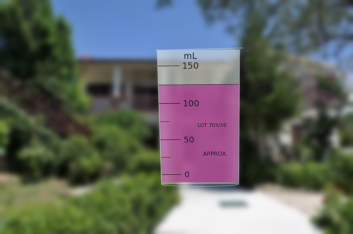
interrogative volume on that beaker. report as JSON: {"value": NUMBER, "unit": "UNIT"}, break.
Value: {"value": 125, "unit": "mL"}
